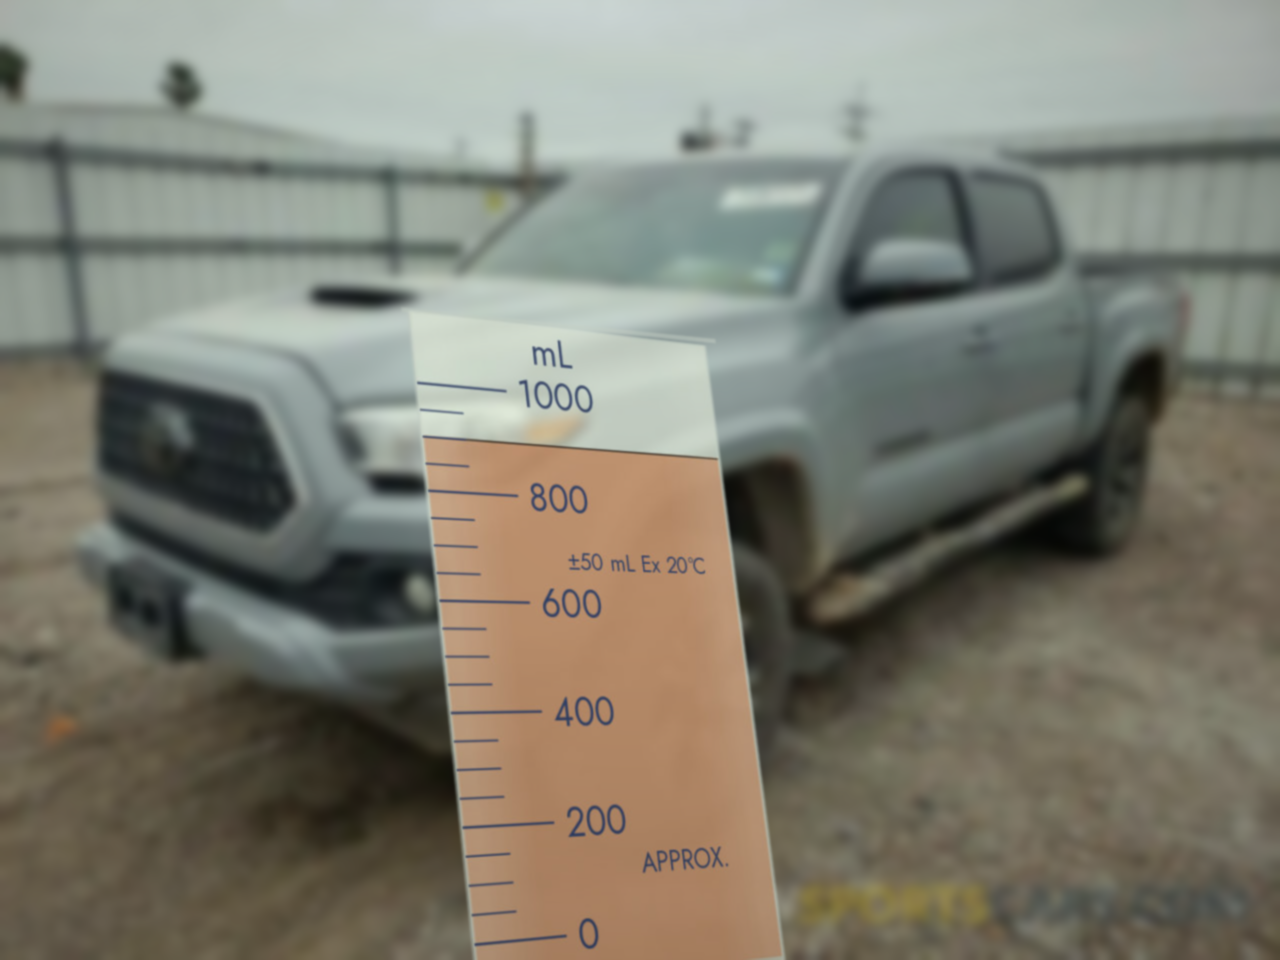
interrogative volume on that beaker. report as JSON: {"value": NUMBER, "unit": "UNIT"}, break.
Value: {"value": 900, "unit": "mL"}
